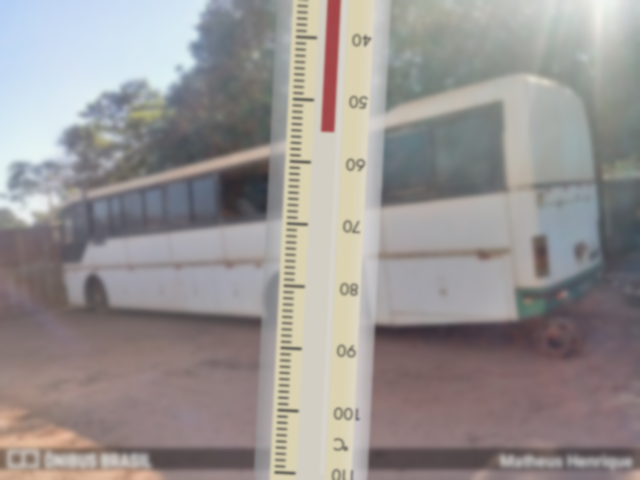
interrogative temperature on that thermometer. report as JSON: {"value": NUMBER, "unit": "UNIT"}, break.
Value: {"value": 55, "unit": "°C"}
